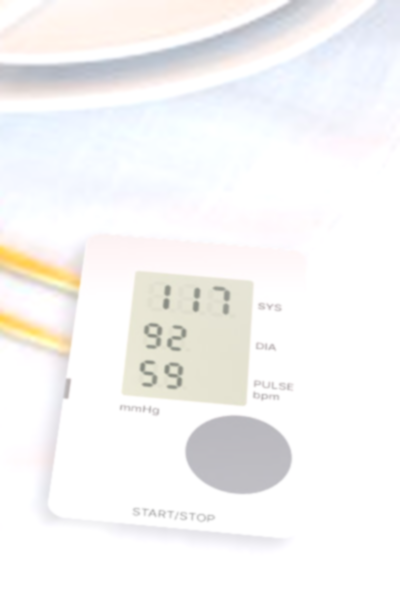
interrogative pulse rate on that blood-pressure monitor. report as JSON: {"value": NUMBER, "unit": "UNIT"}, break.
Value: {"value": 59, "unit": "bpm"}
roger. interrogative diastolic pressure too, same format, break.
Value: {"value": 92, "unit": "mmHg"}
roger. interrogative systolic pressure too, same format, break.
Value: {"value": 117, "unit": "mmHg"}
